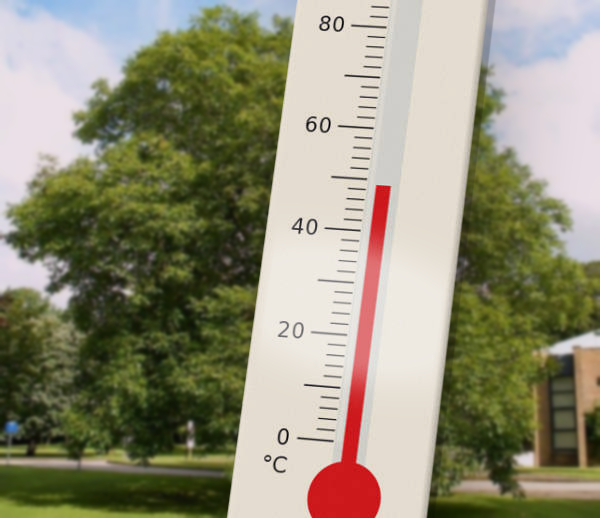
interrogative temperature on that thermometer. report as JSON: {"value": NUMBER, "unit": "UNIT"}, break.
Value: {"value": 49, "unit": "°C"}
